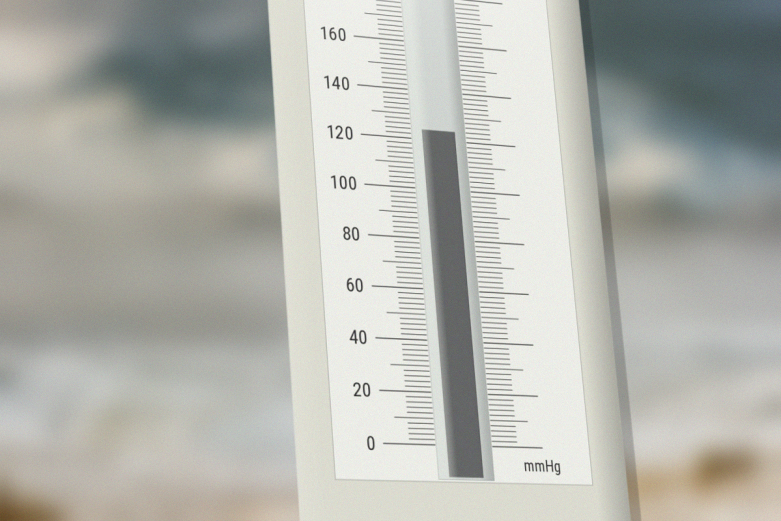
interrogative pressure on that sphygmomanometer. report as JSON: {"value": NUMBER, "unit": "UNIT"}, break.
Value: {"value": 124, "unit": "mmHg"}
